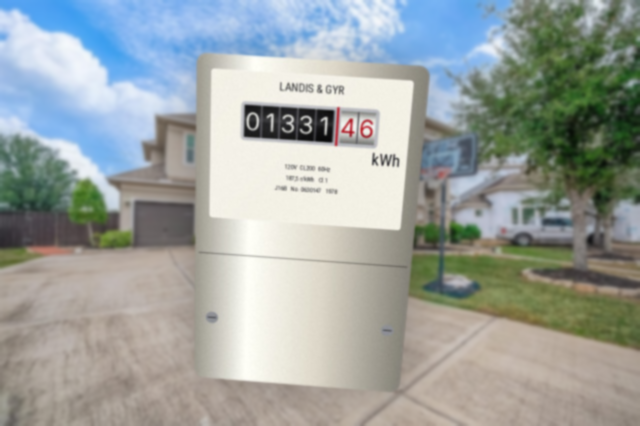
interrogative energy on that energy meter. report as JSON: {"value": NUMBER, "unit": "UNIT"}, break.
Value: {"value": 1331.46, "unit": "kWh"}
